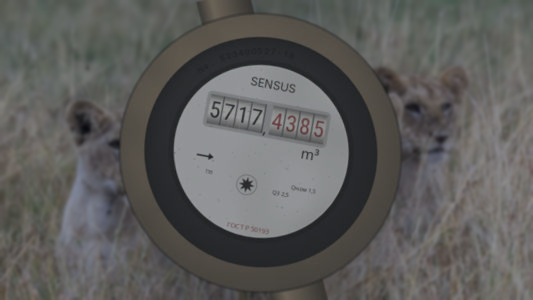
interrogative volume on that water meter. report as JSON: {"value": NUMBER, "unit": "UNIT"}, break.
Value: {"value": 5717.4385, "unit": "m³"}
